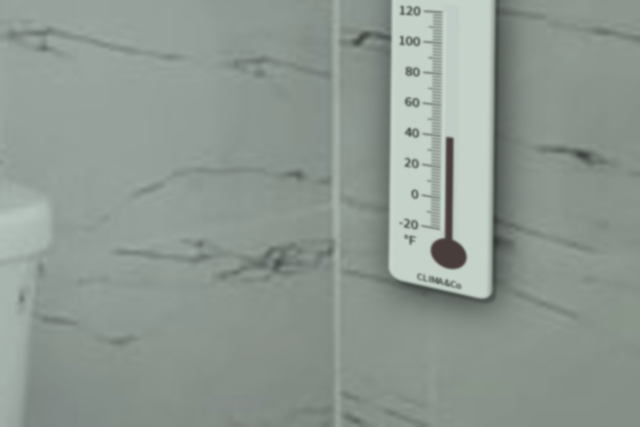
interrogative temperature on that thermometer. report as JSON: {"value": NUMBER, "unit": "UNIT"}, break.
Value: {"value": 40, "unit": "°F"}
